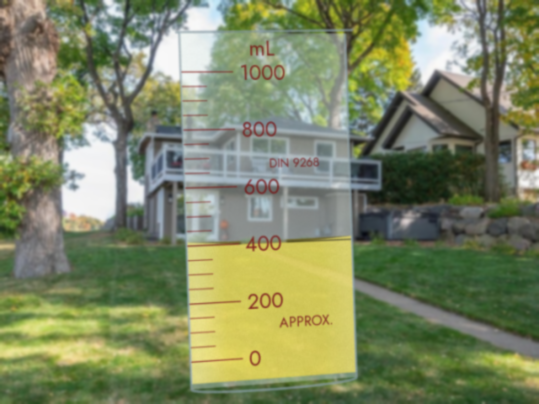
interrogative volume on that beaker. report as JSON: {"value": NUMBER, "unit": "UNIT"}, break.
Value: {"value": 400, "unit": "mL"}
